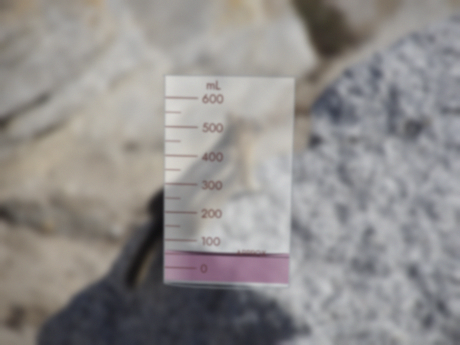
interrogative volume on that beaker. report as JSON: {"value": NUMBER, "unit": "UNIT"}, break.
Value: {"value": 50, "unit": "mL"}
